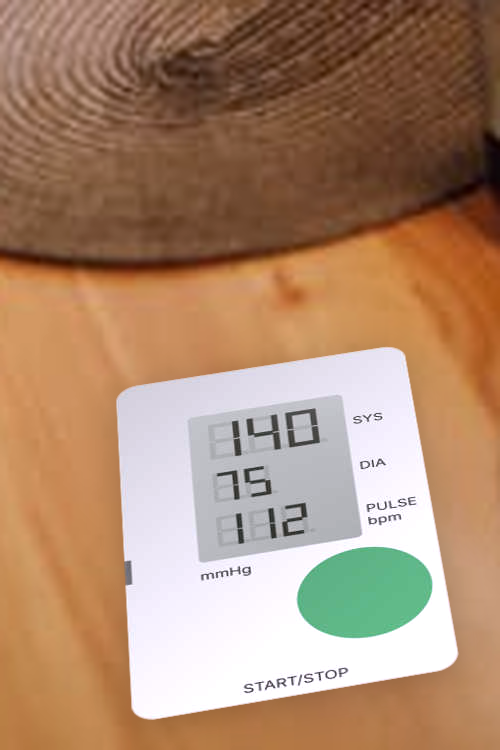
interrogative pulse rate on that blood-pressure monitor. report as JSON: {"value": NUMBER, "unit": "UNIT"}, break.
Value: {"value": 112, "unit": "bpm"}
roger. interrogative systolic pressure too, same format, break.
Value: {"value": 140, "unit": "mmHg"}
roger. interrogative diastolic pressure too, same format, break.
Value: {"value": 75, "unit": "mmHg"}
